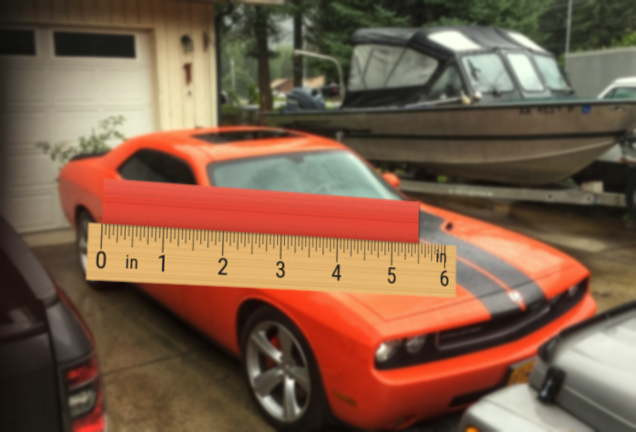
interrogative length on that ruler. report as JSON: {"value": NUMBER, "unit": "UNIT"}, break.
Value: {"value": 5.5, "unit": "in"}
